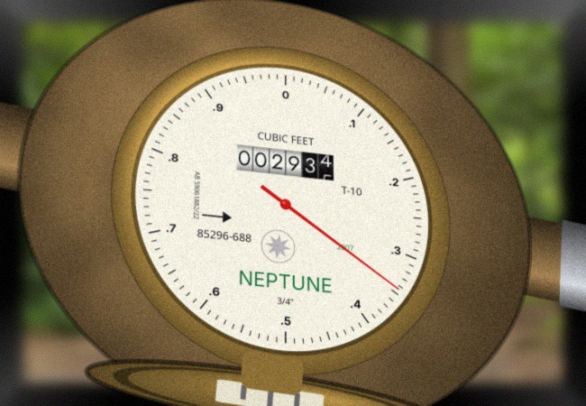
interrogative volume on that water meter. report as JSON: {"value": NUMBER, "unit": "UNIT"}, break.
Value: {"value": 2934.34, "unit": "ft³"}
